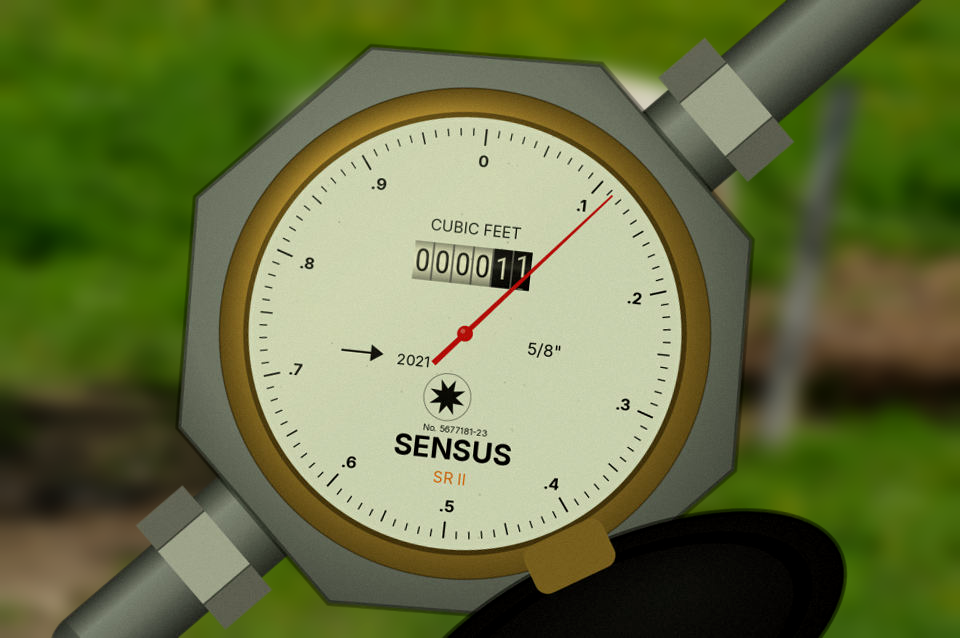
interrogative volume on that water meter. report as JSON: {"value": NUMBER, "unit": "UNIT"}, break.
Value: {"value": 11.11, "unit": "ft³"}
